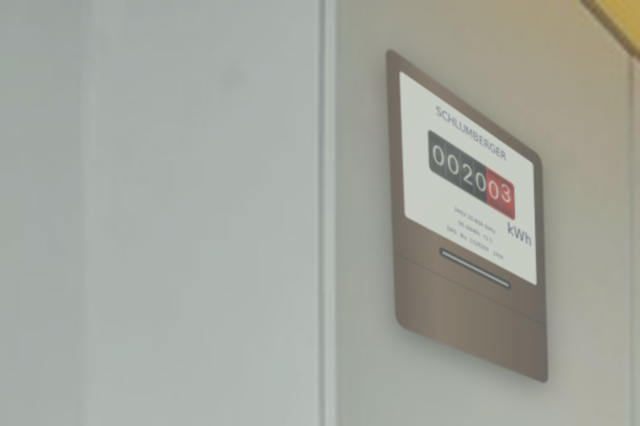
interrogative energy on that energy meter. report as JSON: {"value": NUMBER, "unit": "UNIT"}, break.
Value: {"value": 20.03, "unit": "kWh"}
